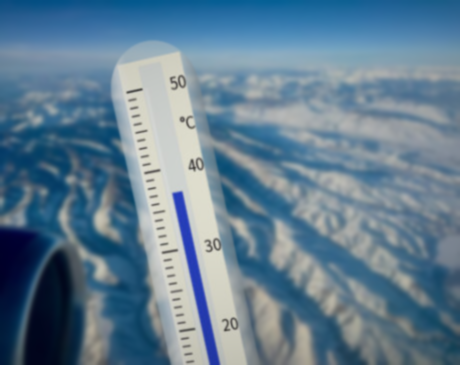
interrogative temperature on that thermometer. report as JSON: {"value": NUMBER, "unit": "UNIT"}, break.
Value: {"value": 37, "unit": "°C"}
